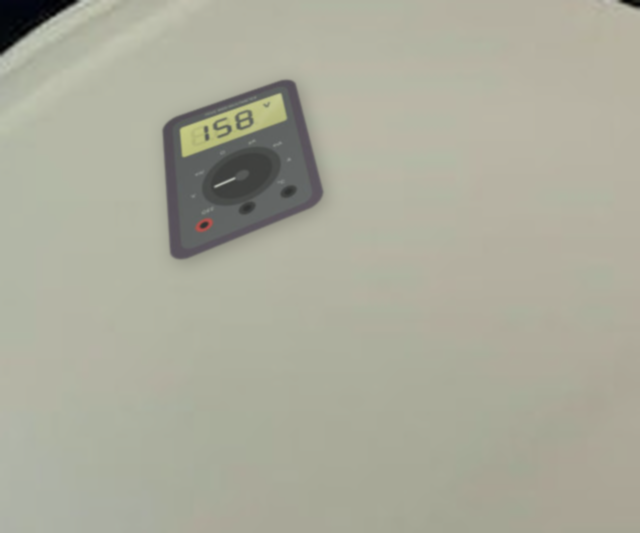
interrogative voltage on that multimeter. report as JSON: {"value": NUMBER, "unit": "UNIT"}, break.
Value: {"value": 158, "unit": "V"}
